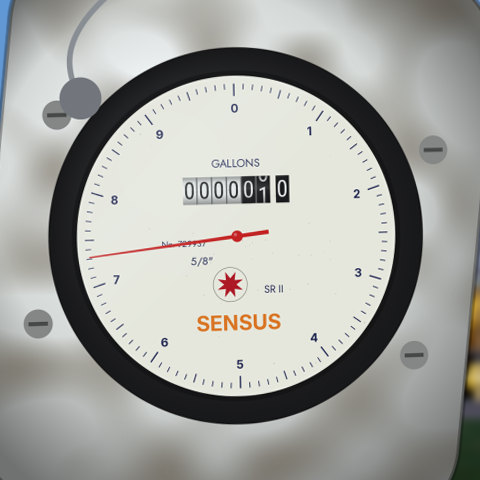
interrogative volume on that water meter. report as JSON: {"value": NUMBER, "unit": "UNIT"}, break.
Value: {"value": 7.3, "unit": "gal"}
